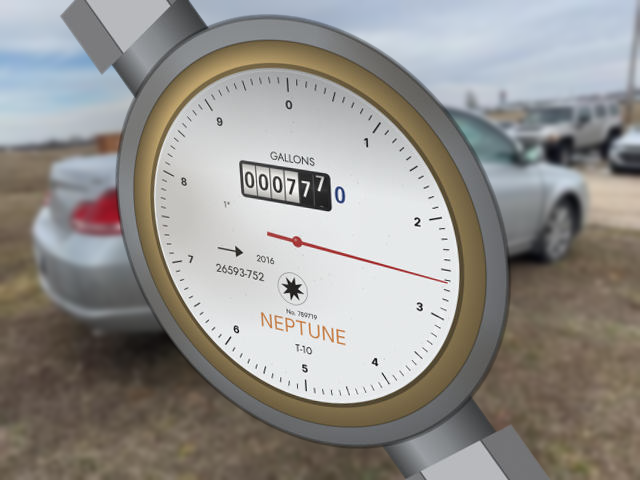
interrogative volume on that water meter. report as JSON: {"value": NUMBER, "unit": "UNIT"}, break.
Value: {"value": 7772.6, "unit": "gal"}
